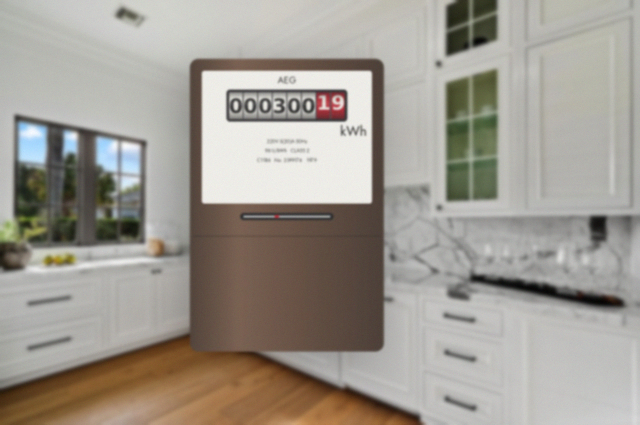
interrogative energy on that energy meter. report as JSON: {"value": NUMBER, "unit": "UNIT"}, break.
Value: {"value": 300.19, "unit": "kWh"}
